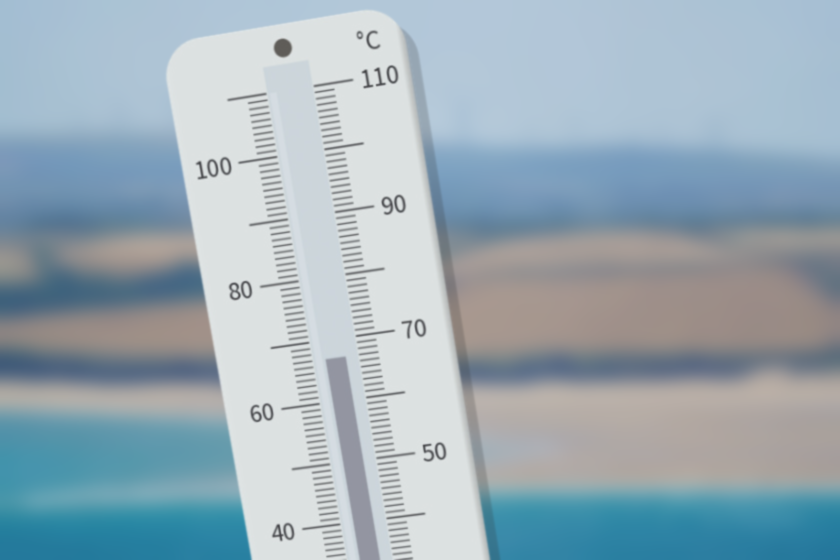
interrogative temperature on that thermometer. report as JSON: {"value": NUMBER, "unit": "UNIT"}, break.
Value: {"value": 67, "unit": "°C"}
